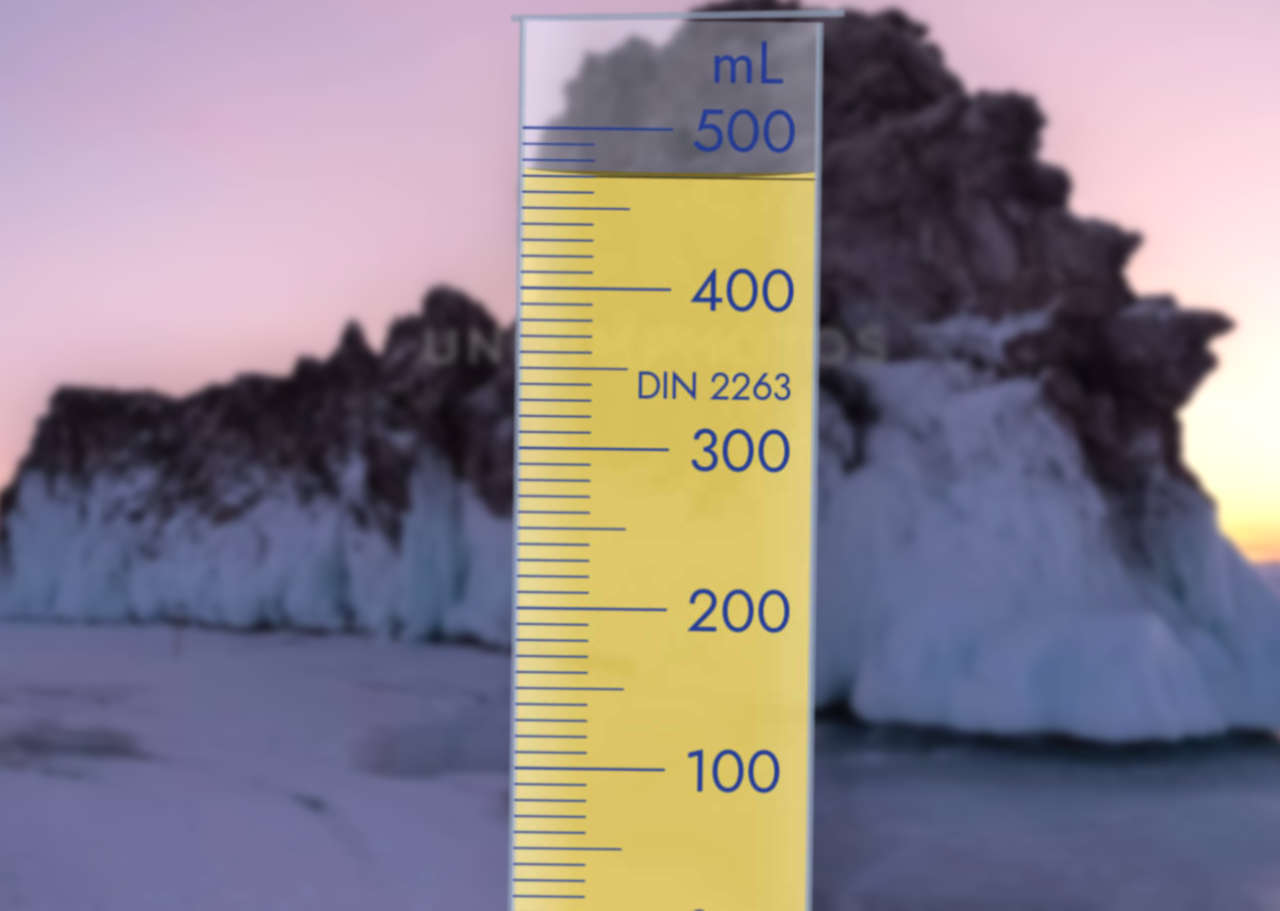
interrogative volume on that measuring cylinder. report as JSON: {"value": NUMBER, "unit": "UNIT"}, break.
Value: {"value": 470, "unit": "mL"}
